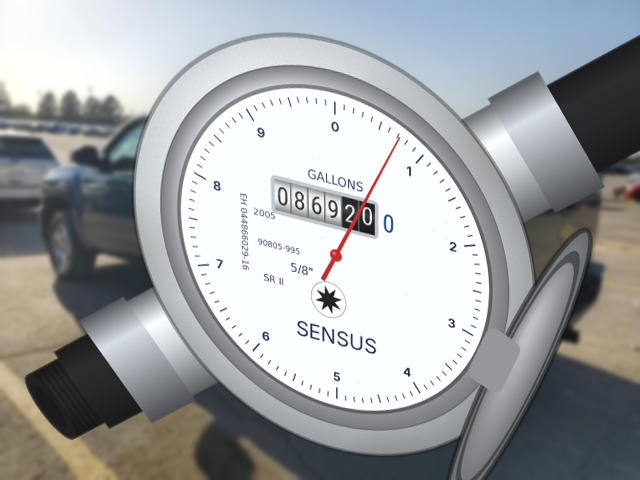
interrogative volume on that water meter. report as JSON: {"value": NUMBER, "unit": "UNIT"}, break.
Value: {"value": 869200.7, "unit": "gal"}
